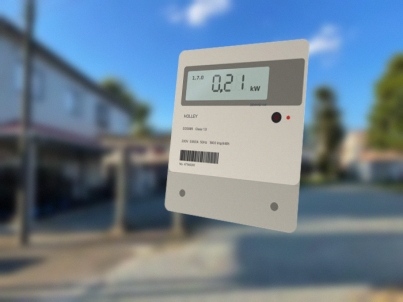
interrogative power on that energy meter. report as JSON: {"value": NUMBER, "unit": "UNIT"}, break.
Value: {"value": 0.21, "unit": "kW"}
